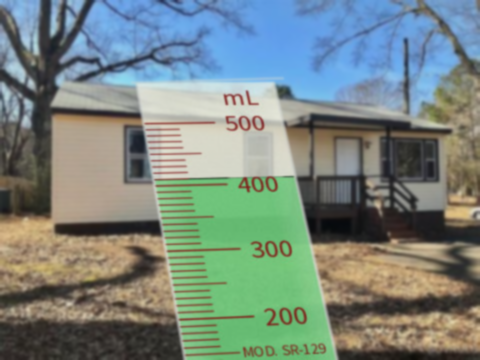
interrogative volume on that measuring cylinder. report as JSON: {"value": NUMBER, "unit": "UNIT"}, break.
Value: {"value": 410, "unit": "mL"}
